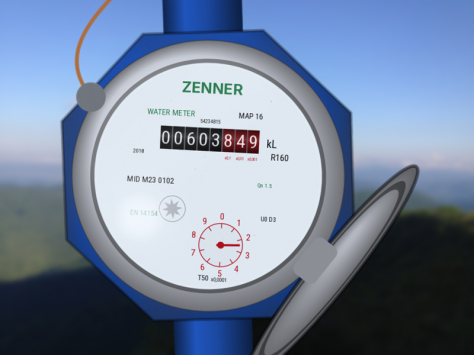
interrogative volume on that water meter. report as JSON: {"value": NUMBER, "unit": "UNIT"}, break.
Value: {"value": 603.8492, "unit": "kL"}
